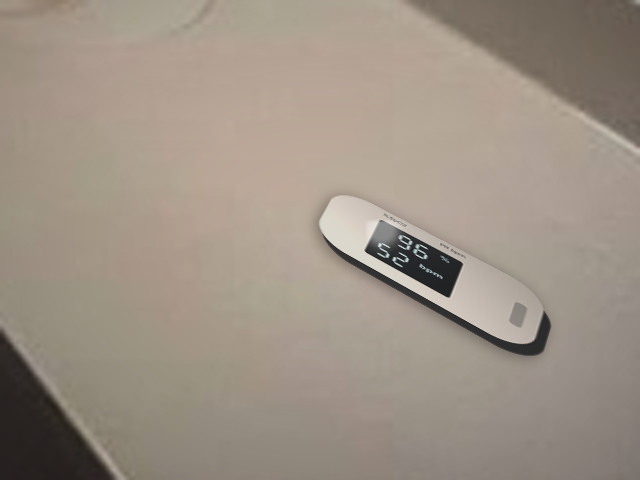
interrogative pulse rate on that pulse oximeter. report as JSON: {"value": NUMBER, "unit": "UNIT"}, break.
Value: {"value": 52, "unit": "bpm"}
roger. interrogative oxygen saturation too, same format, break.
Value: {"value": 96, "unit": "%"}
